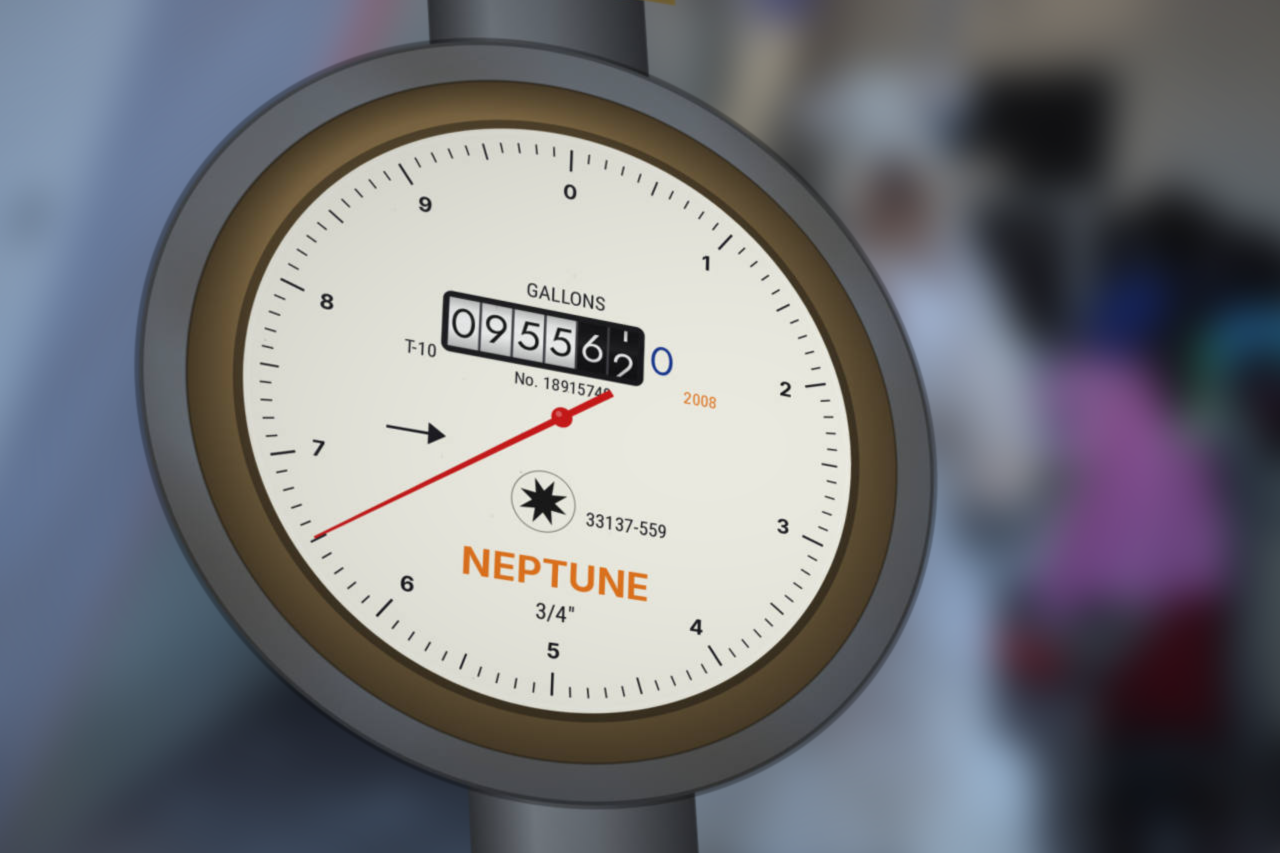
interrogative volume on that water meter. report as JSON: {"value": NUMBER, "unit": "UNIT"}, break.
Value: {"value": 955616.5, "unit": "gal"}
